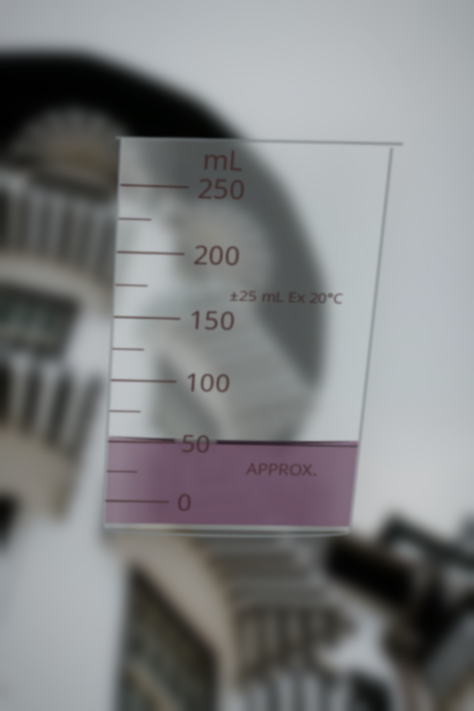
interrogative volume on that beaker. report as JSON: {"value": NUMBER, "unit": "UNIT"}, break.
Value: {"value": 50, "unit": "mL"}
